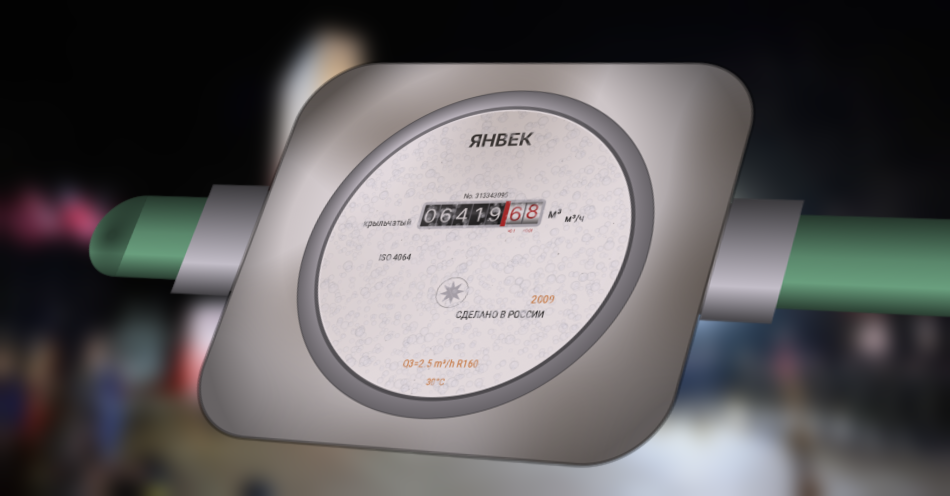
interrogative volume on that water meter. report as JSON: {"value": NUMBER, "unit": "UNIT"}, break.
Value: {"value": 6419.68, "unit": "m³"}
